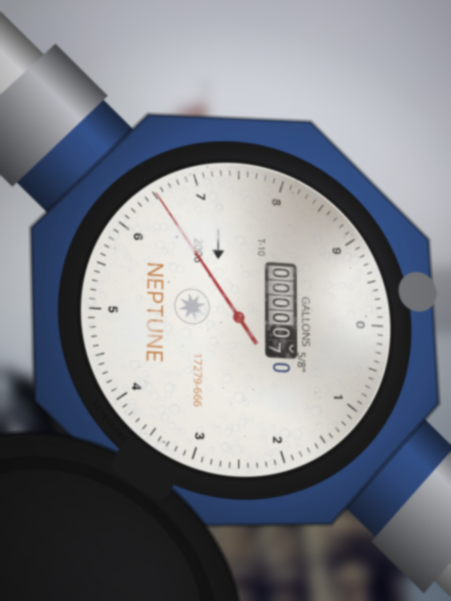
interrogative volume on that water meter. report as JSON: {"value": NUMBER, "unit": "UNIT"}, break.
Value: {"value": 66.5, "unit": "gal"}
